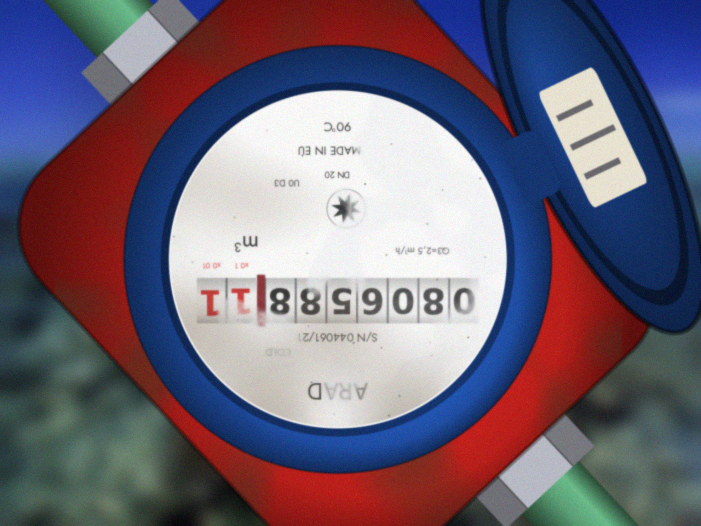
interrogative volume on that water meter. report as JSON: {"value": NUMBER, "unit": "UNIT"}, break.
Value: {"value": 806588.11, "unit": "m³"}
